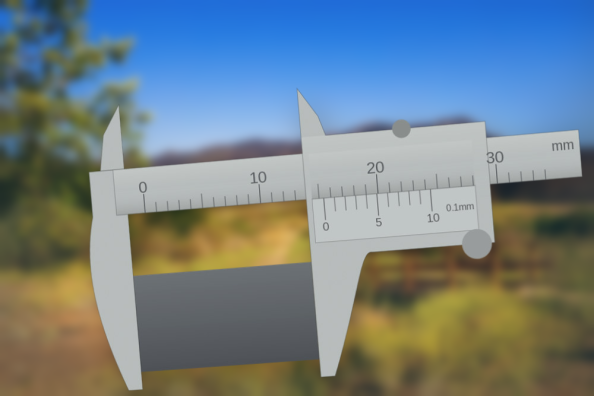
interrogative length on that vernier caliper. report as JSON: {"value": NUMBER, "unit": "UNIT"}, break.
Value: {"value": 15.4, "unit": "mm"}
